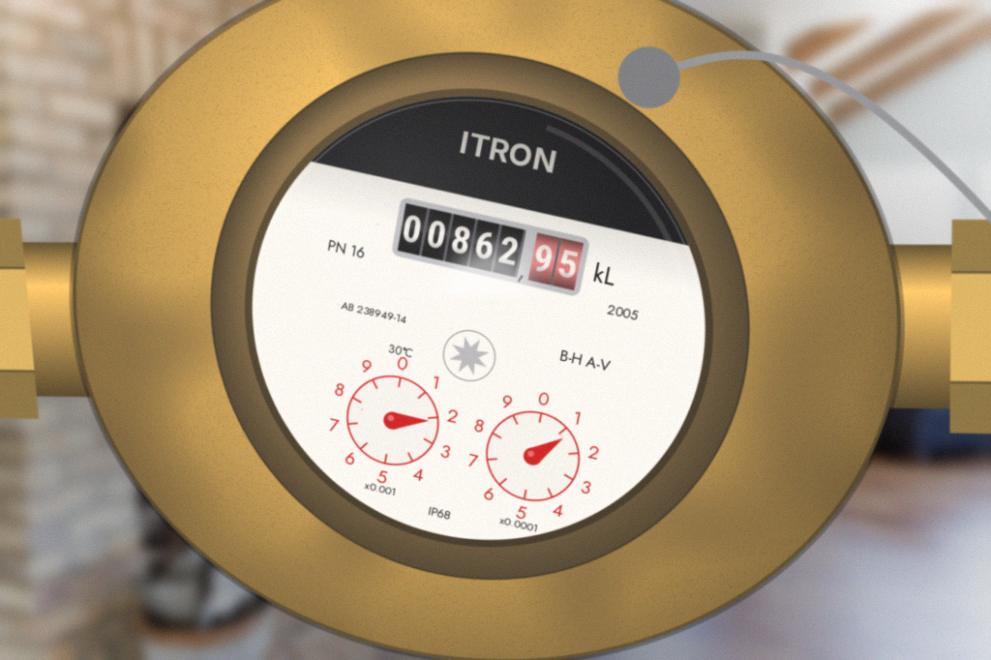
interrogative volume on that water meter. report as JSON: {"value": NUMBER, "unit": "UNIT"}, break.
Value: {"value": 862.9521, "unit": "kL"}
